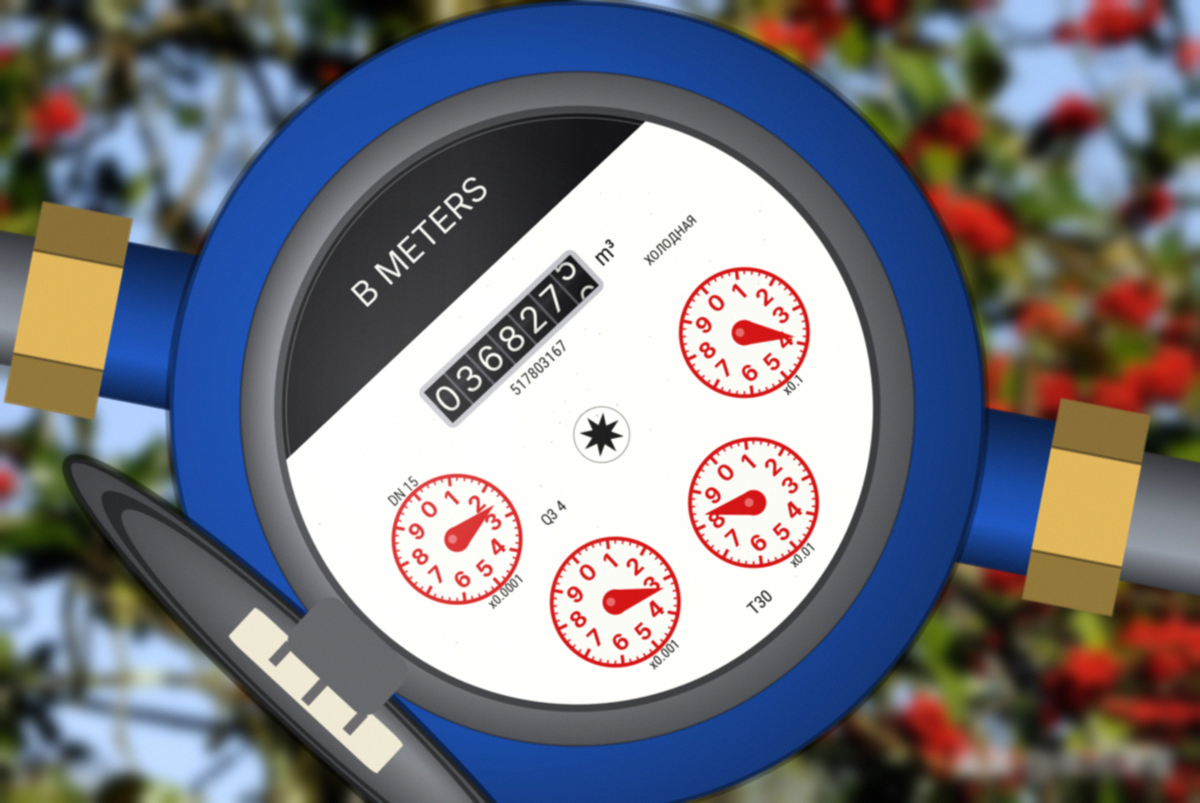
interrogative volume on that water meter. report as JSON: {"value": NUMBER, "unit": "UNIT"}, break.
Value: {"value": 368275.3832, "unit": "m³"}
